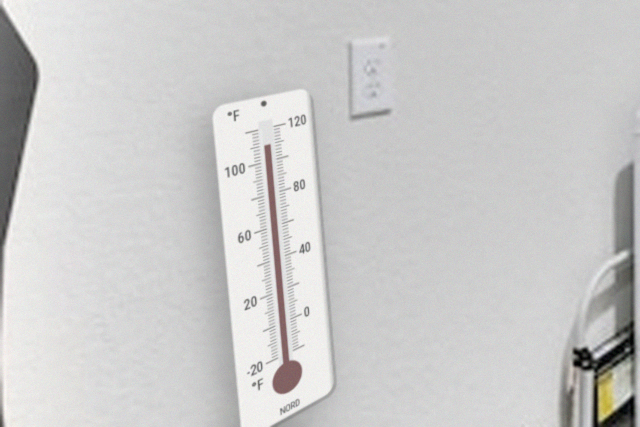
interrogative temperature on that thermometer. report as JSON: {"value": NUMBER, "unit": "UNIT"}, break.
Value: {"value": 110, "unit": "°F"}
